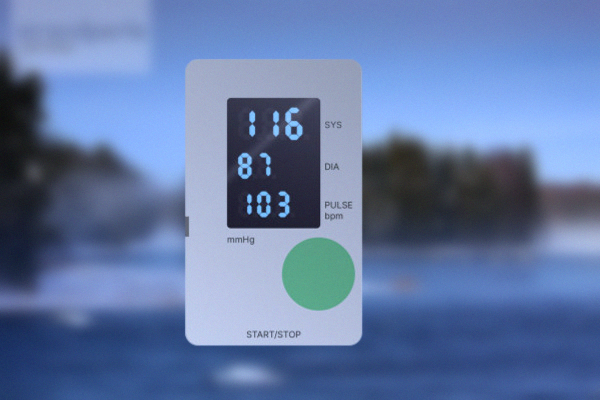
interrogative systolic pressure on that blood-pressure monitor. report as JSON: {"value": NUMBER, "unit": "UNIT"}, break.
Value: {"value": 116, "unit": "mmHg"}
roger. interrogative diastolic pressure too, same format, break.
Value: {"value": 87, "unit": "mmHg"}
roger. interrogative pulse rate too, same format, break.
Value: {"value": 103, "unit": "bpm"}
